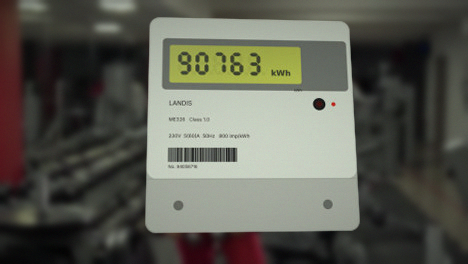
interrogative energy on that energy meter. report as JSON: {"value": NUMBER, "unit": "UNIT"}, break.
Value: {"value": 90763, "unit": "kWh"}
